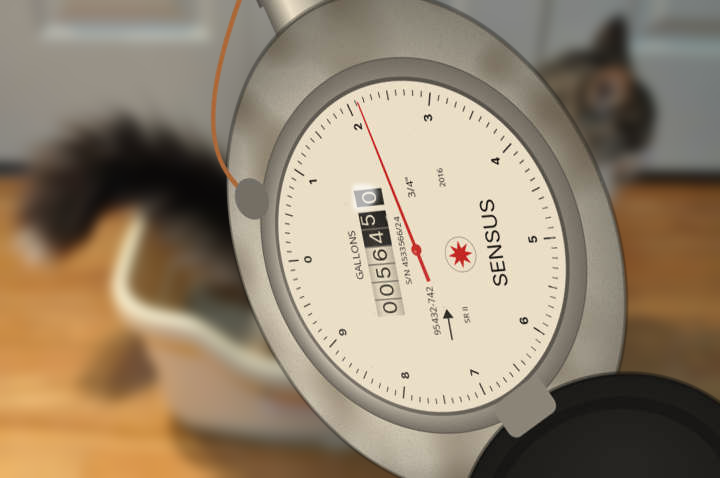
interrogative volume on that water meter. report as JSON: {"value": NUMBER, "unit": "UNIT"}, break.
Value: {"value": 56452.1, "unit": "gal"}
